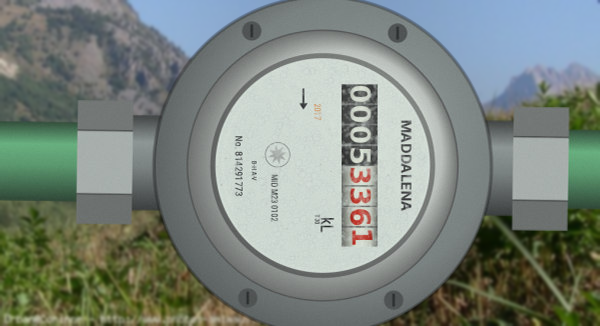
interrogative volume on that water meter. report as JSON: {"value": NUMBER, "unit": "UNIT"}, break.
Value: {"value": 5.3361, "unit": "kL"}
